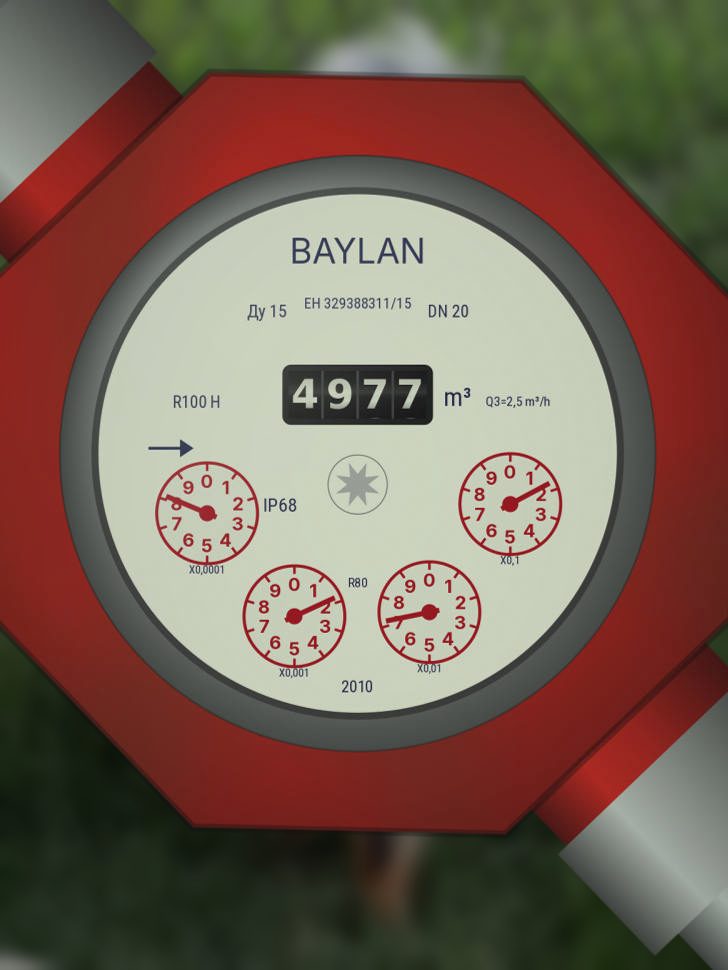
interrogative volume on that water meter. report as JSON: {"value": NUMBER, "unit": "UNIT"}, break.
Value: {"value": 4977.1718, "unit": "m³"}
